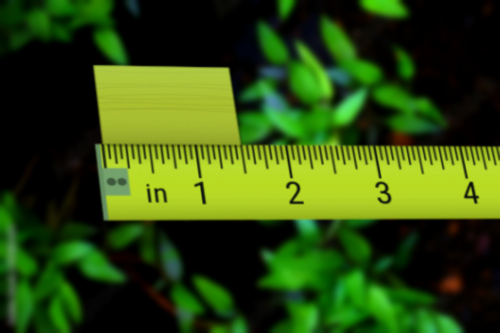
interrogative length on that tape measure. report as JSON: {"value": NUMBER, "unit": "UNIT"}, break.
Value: {"value": 1.5, "unit": "in"}
